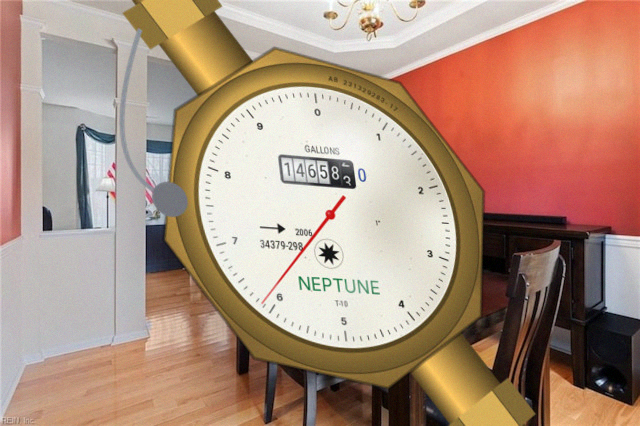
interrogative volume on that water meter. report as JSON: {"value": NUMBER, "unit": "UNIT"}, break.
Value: {"value": 1465826.1, "unit": "gal"}
